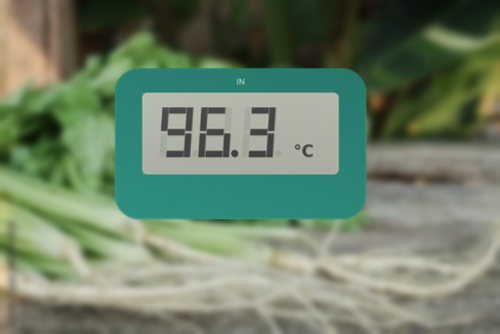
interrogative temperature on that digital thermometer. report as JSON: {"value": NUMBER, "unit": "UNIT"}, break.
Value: {"value": 96.3, "unit": "°C"}
